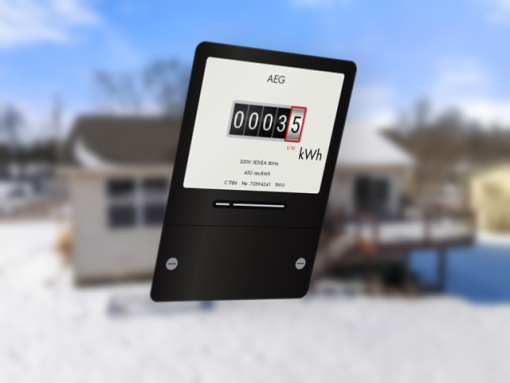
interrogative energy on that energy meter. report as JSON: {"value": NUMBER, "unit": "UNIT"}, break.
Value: {"value": 3.5, "unit": "kWh"}
